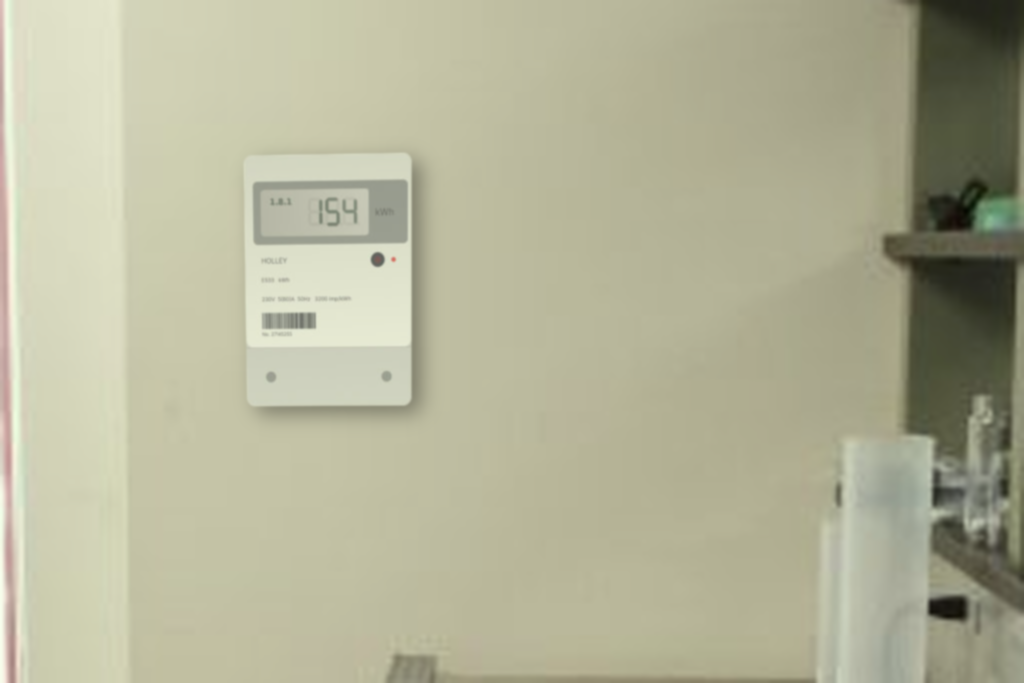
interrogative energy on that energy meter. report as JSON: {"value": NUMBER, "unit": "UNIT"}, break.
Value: {"value": 154, "unit": "kWh"}
